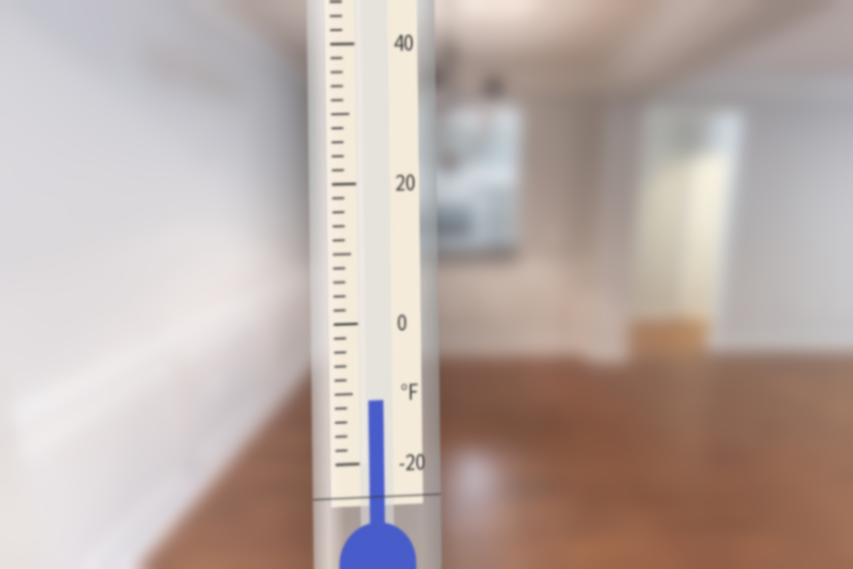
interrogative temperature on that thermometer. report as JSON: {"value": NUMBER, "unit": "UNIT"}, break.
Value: {"value": -11, "unit": "°F"}
